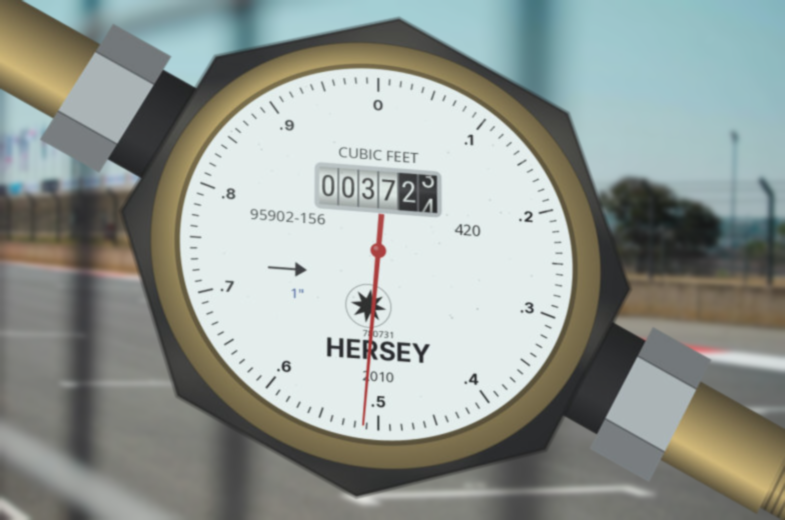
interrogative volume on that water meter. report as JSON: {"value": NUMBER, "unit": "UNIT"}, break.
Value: {"value": 3723.51, "unit": "ft³"}
